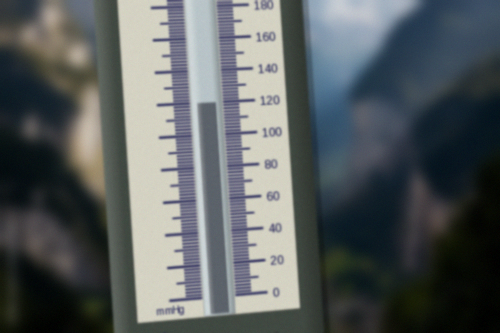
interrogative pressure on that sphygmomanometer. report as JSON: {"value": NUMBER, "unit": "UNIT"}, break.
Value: {"value": 120, "unit": "mmHg"}
